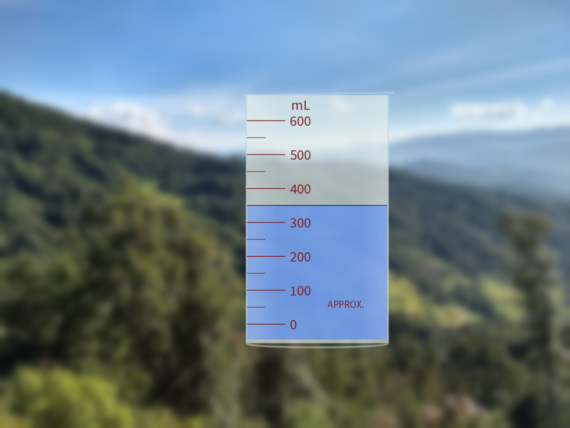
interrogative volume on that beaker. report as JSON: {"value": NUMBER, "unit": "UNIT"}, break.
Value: {"value": 350, "unit": "mL"}
